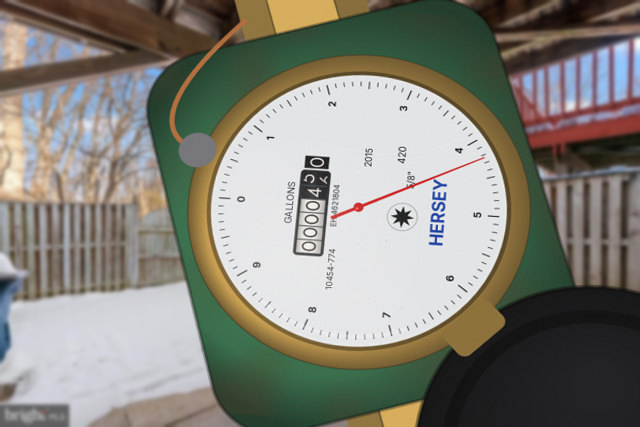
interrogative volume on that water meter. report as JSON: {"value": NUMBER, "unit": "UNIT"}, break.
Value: {"value": 454.2, "unit": "gal"}
